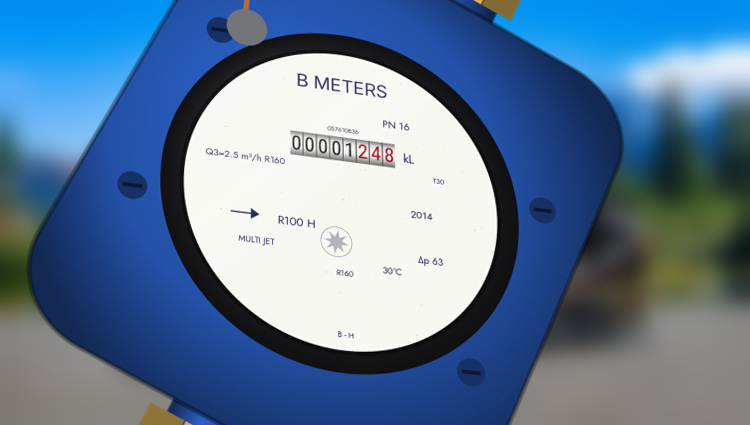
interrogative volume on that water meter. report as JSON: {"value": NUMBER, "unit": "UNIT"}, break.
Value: {"value": 1.248, "unit": "kL"}
